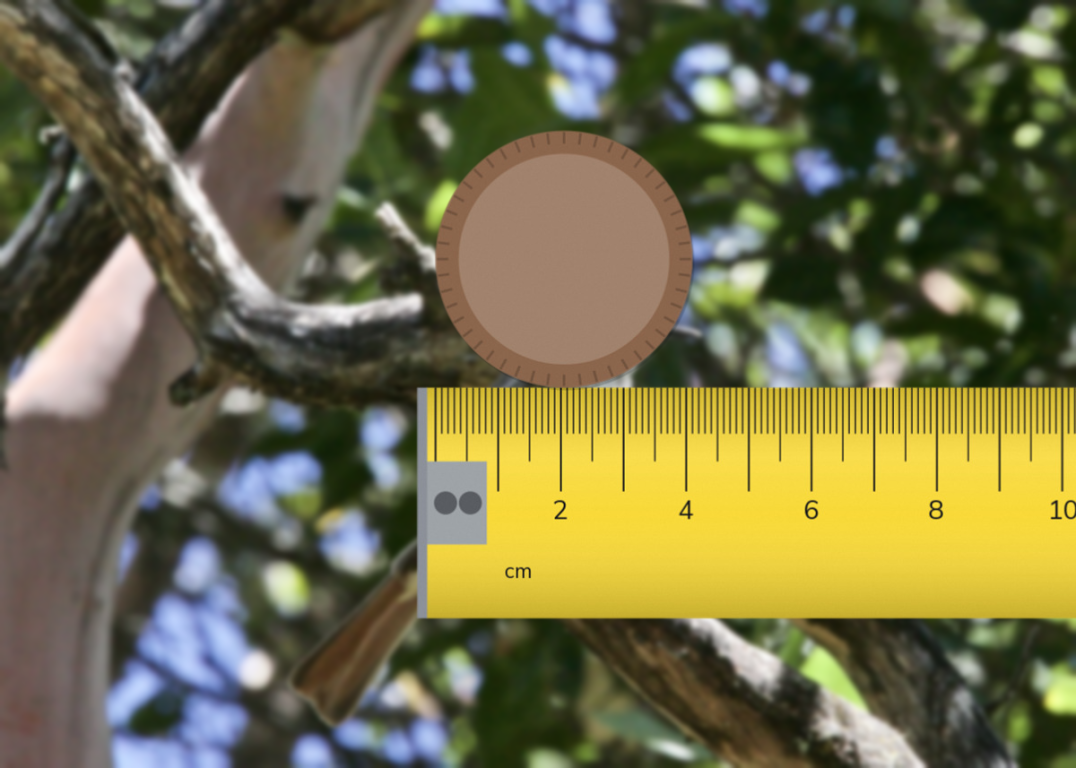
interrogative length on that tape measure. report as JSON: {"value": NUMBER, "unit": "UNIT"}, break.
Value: {"value": 4.1, "unit": "cm"}
